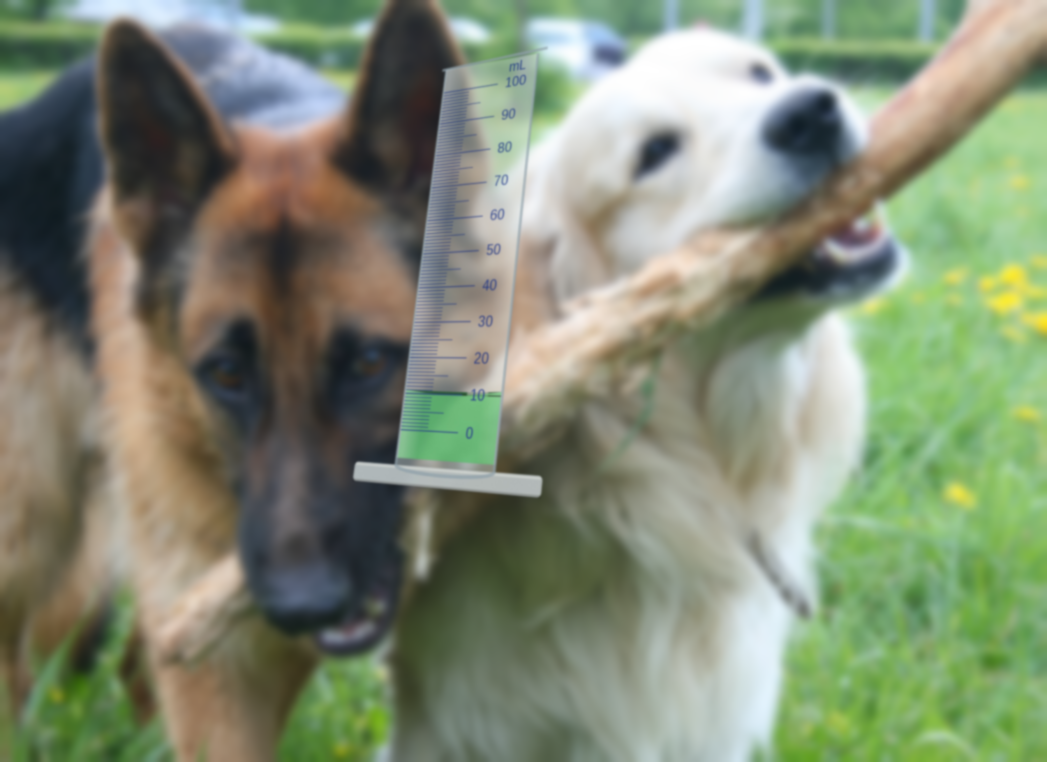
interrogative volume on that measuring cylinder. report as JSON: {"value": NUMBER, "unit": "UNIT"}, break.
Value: {"value": 10, "unit": "mL"}
